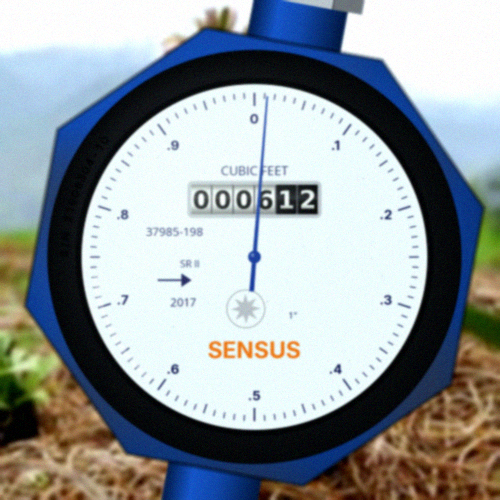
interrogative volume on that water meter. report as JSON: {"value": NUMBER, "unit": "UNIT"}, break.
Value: {"value": 612.01, "unit": "ft³"}
